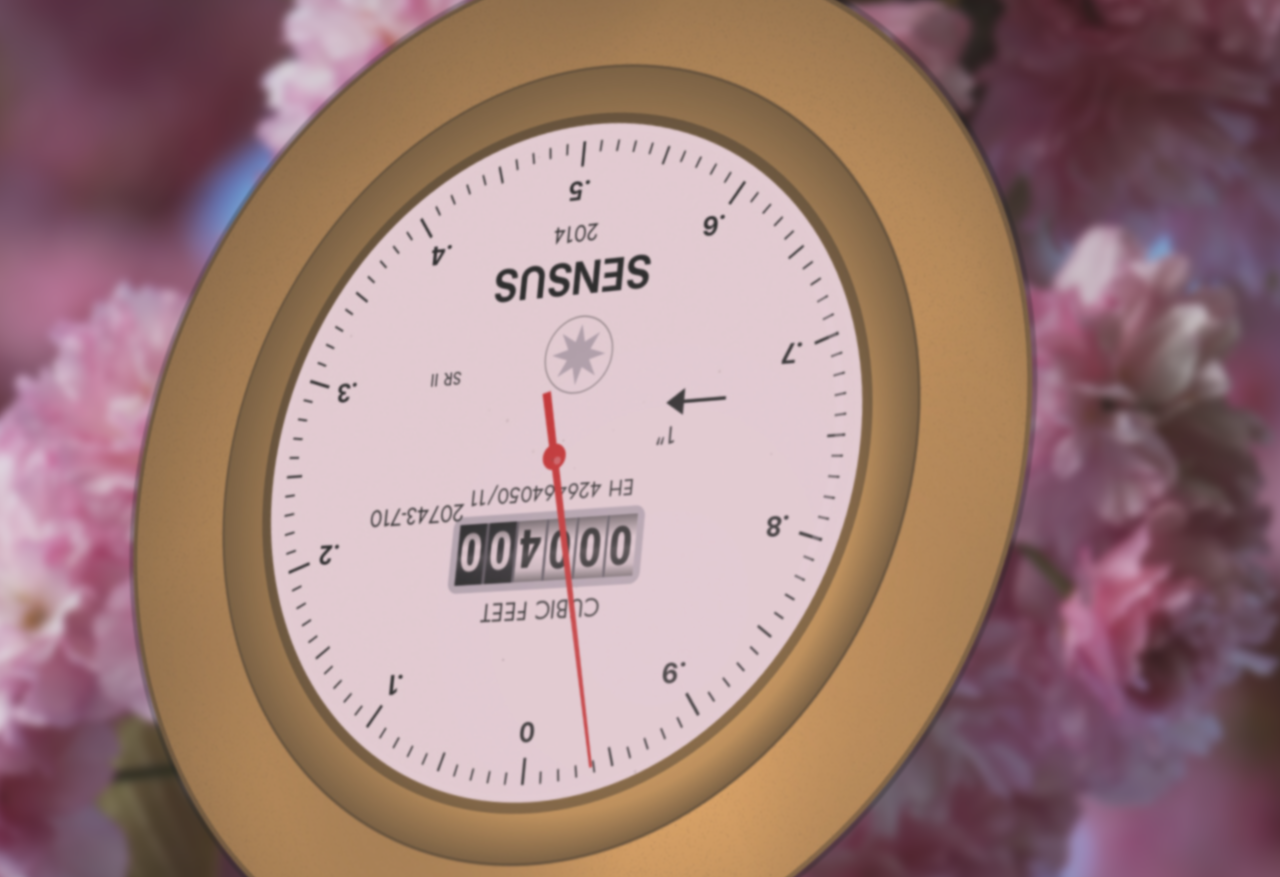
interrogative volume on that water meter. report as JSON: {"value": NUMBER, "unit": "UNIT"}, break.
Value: {"value": 399.96, "unit": "ft³"}
